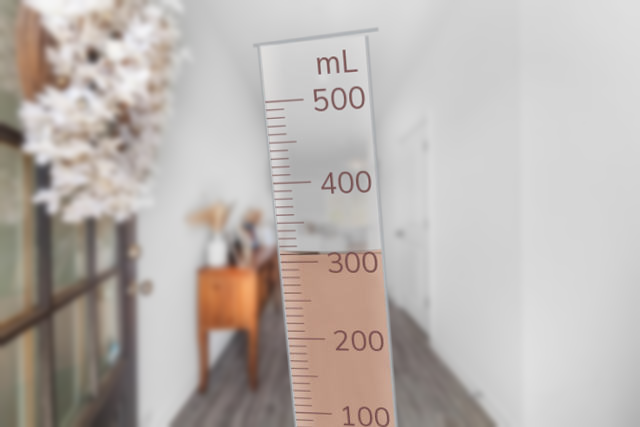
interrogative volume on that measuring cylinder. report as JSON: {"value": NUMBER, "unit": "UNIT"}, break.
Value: {"value": 310, "unit": "mL"}
